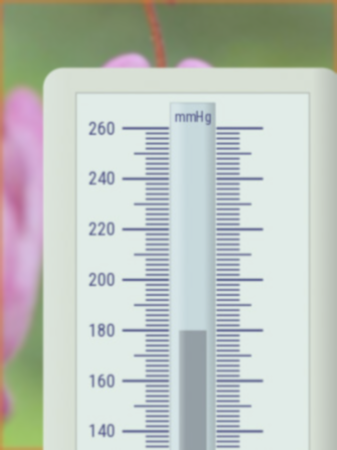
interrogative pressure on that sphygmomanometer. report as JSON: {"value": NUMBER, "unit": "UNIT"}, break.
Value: {"value": 180, "unit": "mmHg"}
